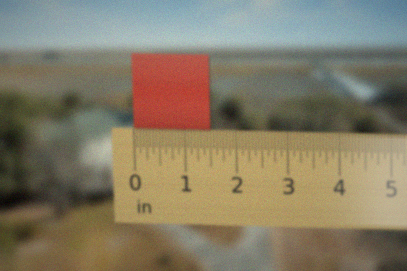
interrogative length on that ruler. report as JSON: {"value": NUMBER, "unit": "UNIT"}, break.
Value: {"value": 1.5, "unit": "in"}
